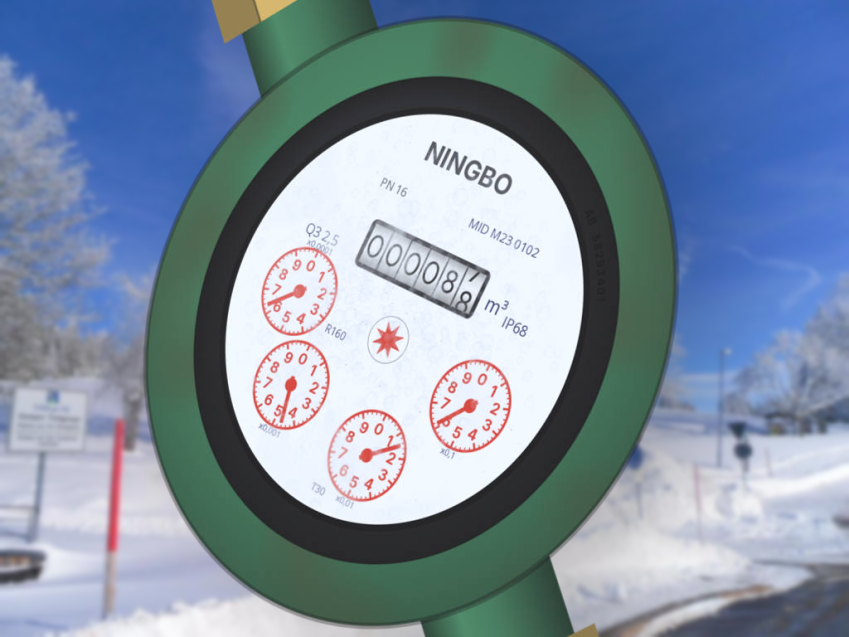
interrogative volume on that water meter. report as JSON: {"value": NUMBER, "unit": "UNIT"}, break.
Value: {"value": 87.6146, "unit": "m³"}
